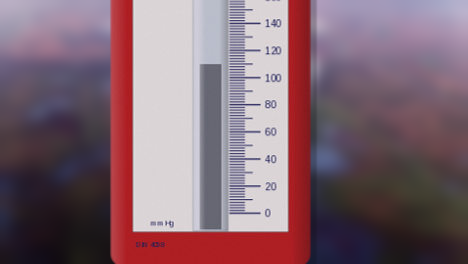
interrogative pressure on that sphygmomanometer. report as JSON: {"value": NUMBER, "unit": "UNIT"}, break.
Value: {"value": 110, "unit": "mmHg"}
